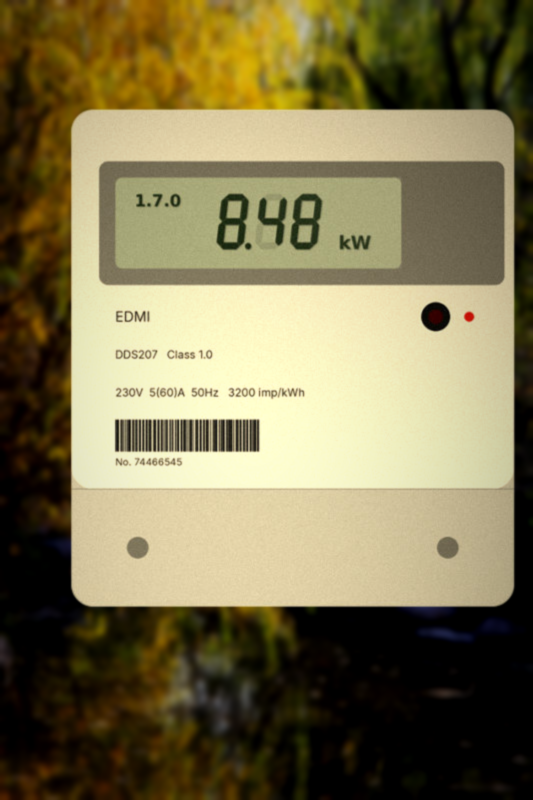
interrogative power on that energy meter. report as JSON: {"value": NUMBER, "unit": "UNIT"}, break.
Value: {"value": 8.48, "unit": "kW"}
